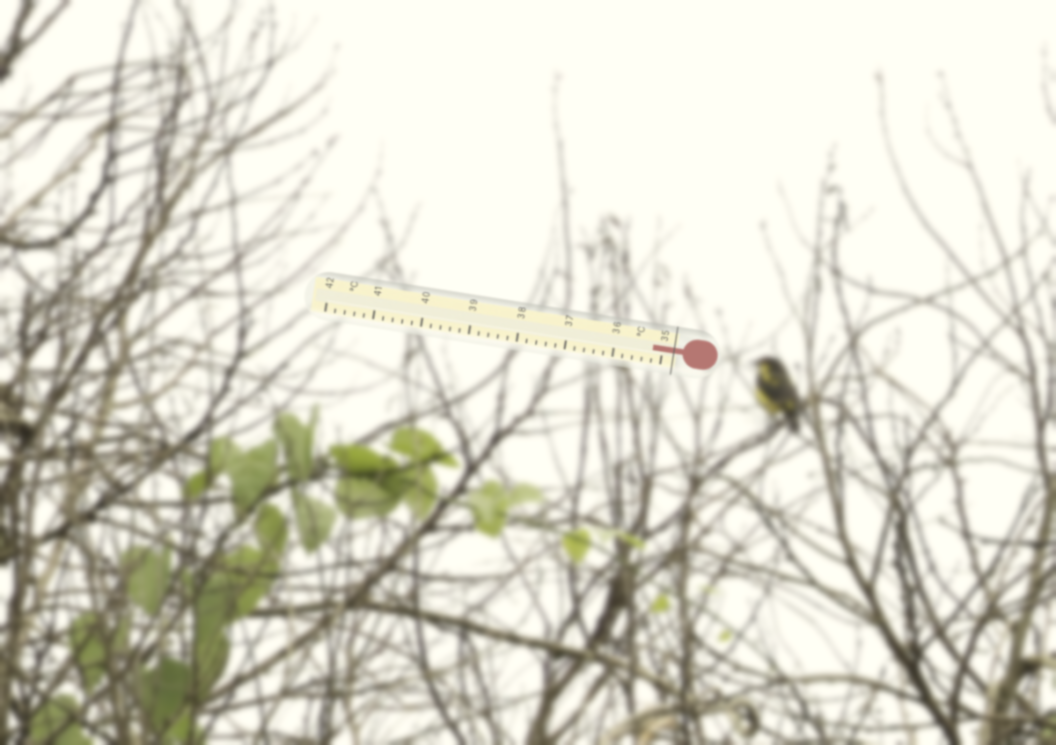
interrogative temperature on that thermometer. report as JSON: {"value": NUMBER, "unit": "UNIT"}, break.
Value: {"value": 35.2, "unit": "°C"}
